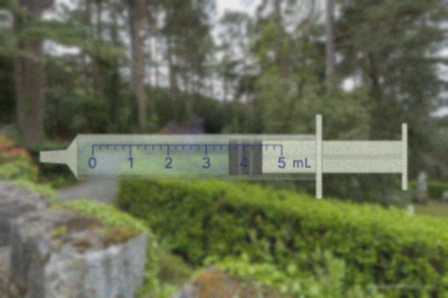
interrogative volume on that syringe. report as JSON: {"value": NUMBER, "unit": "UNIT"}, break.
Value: {"value": 3.6, "unit": "mL"}
